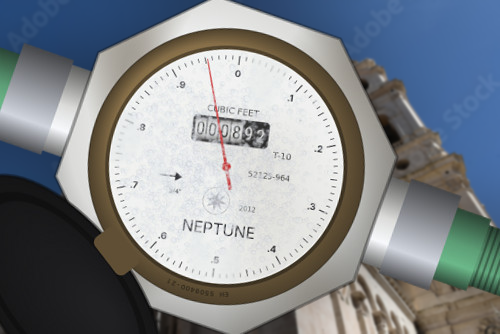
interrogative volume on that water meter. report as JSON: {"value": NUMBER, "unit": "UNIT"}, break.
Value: {"value": 891.95, "unit": "ft³"}
